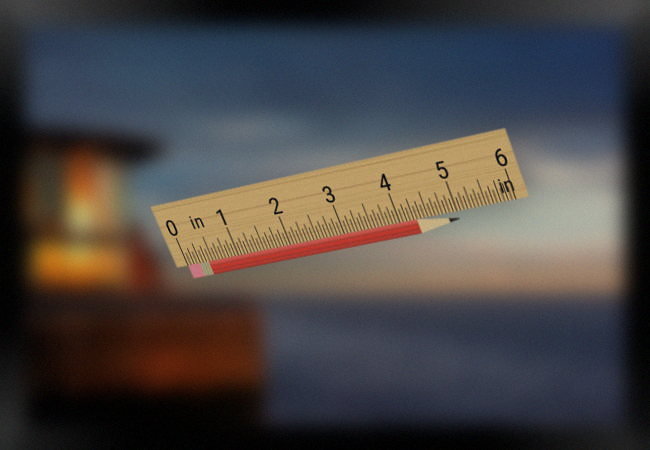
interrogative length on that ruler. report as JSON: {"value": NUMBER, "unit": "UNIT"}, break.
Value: {"value": 5, "unit": "in"}
